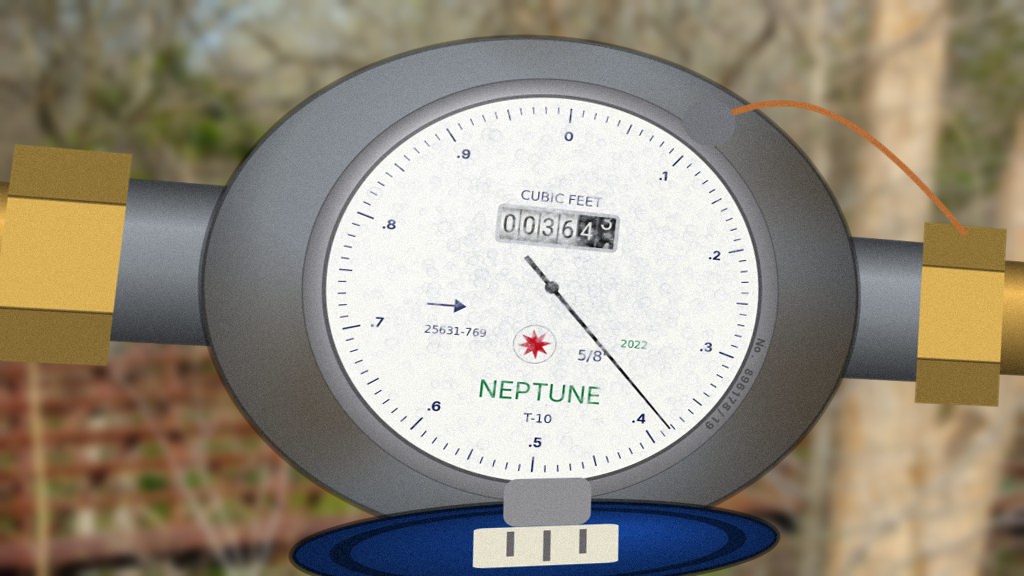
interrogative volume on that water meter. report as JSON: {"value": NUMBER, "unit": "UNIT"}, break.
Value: {"value": 3643.38, "unit": "ft³"}
